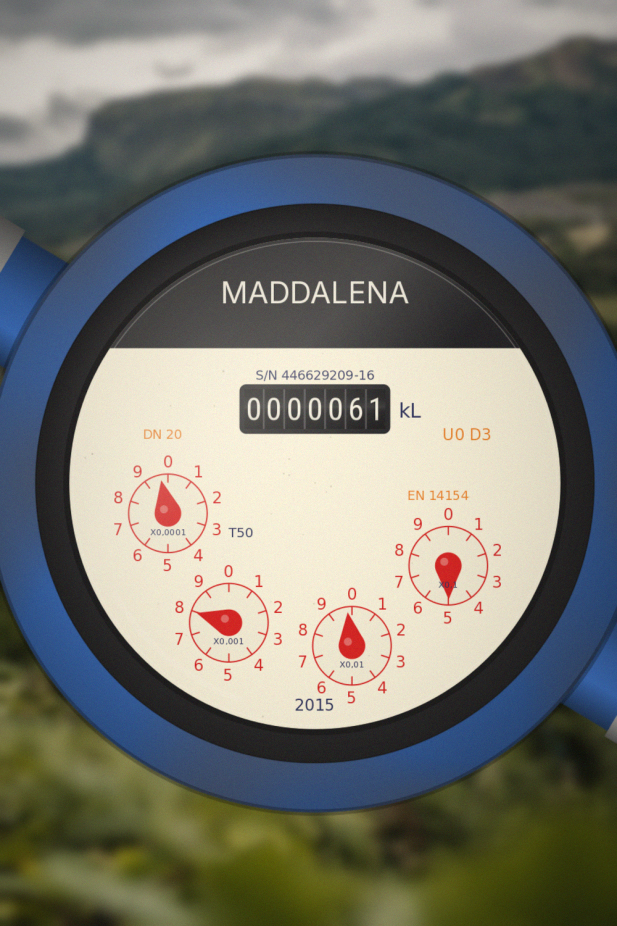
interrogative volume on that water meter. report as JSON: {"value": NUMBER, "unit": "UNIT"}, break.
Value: {"value": 61.4979, "unit": "kL"}
